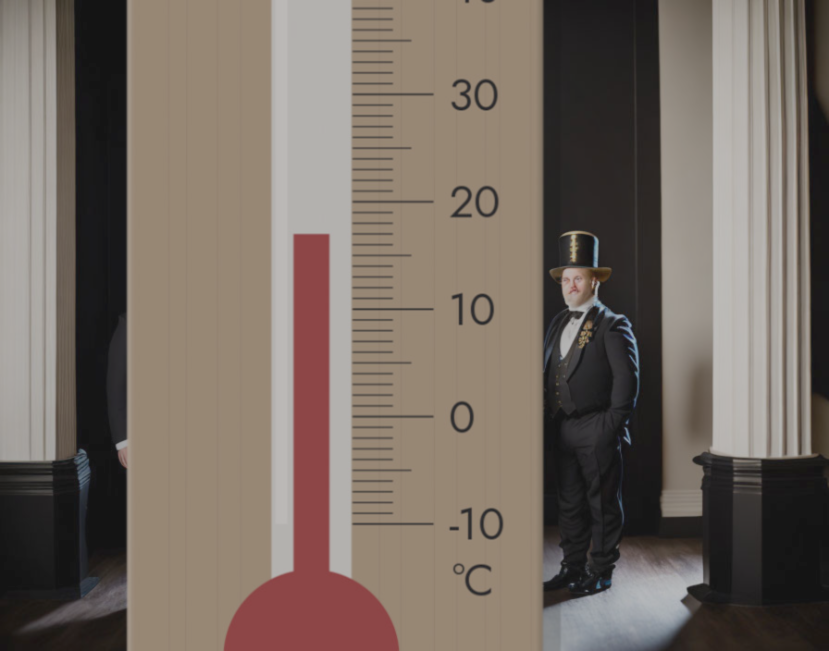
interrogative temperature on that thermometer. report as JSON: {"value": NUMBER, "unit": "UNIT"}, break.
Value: {"value": 17, "unit": "°C"}
